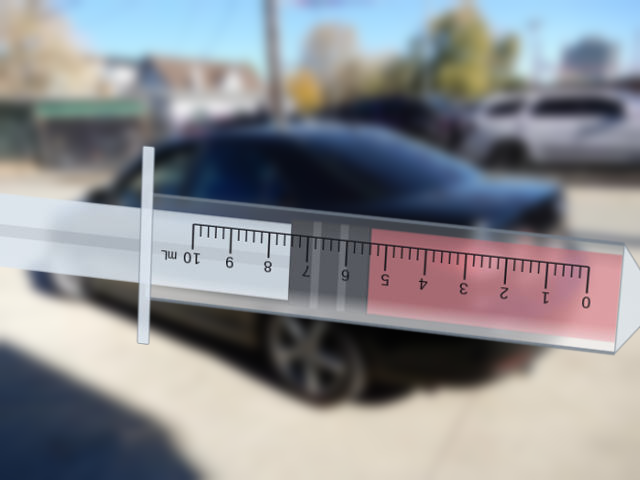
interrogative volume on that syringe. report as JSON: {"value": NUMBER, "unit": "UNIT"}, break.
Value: {"value": 5.4, "unit": "mL"}
